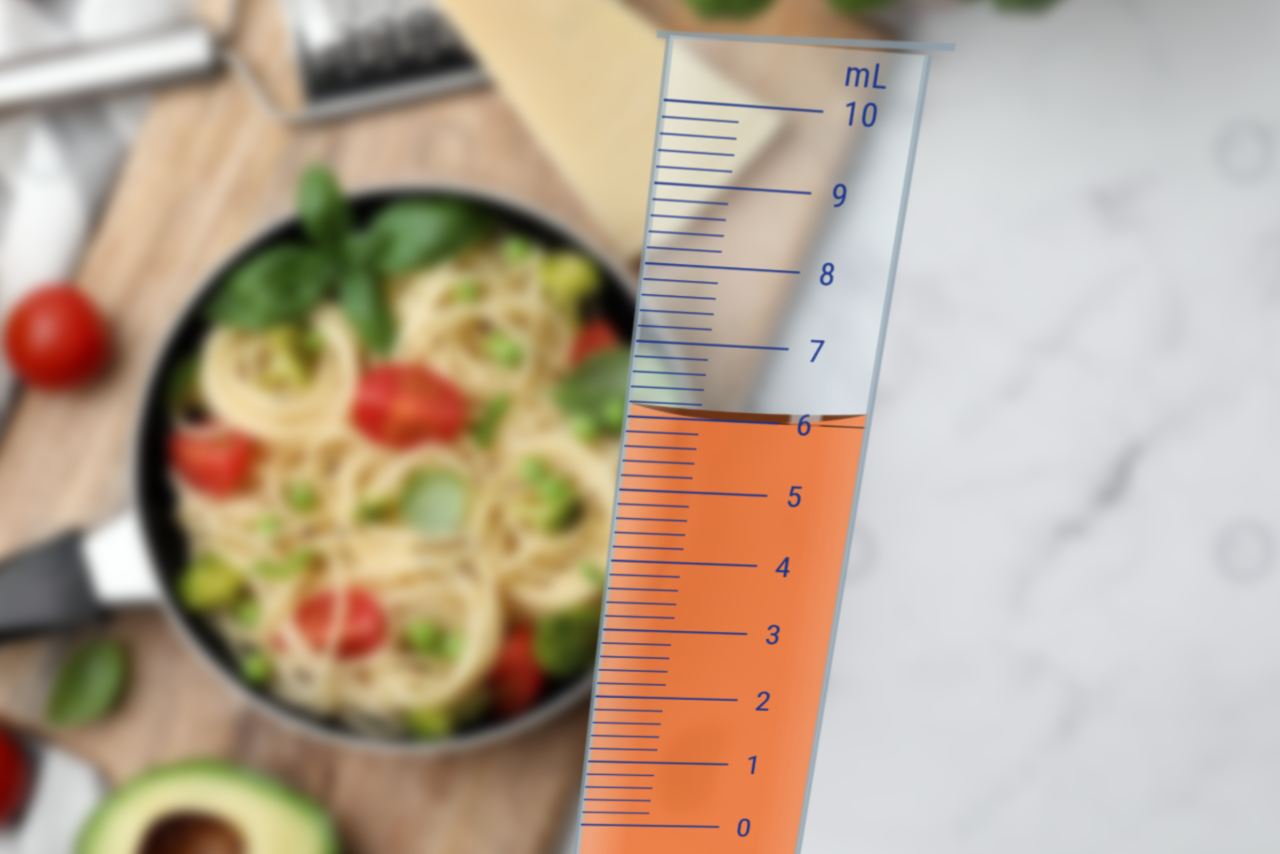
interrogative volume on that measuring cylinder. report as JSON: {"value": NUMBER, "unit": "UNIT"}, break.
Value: {"value": 6, "unit": "mL"}
